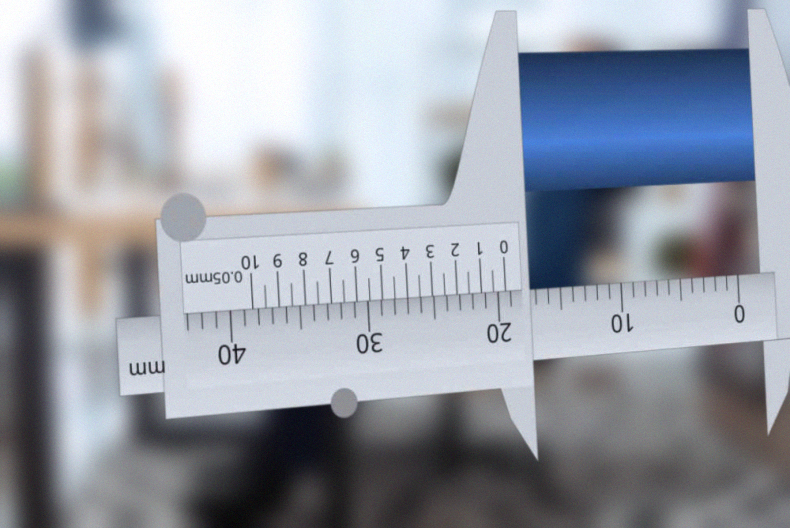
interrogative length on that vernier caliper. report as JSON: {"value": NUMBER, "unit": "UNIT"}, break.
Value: {"value": 19.4, "unit": "mm"}
